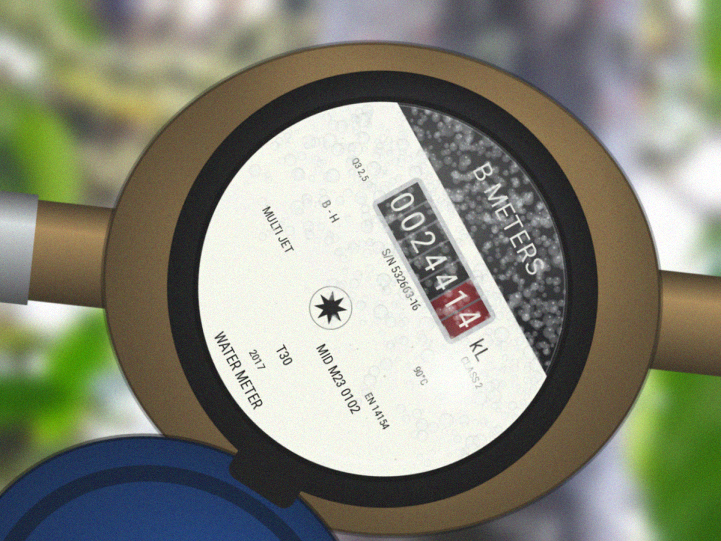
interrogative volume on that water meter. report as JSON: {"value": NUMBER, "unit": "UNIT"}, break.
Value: {"value": 244.14, "unit": "kL"}
